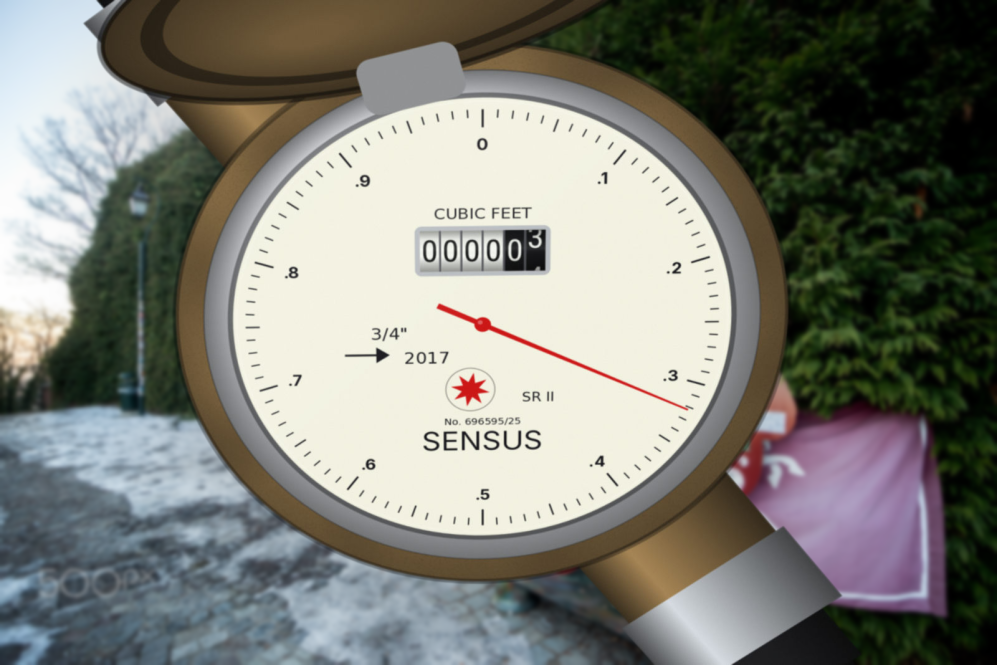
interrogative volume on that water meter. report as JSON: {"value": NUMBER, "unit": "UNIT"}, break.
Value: {"value": 3.32, "unit": "ft³"}
